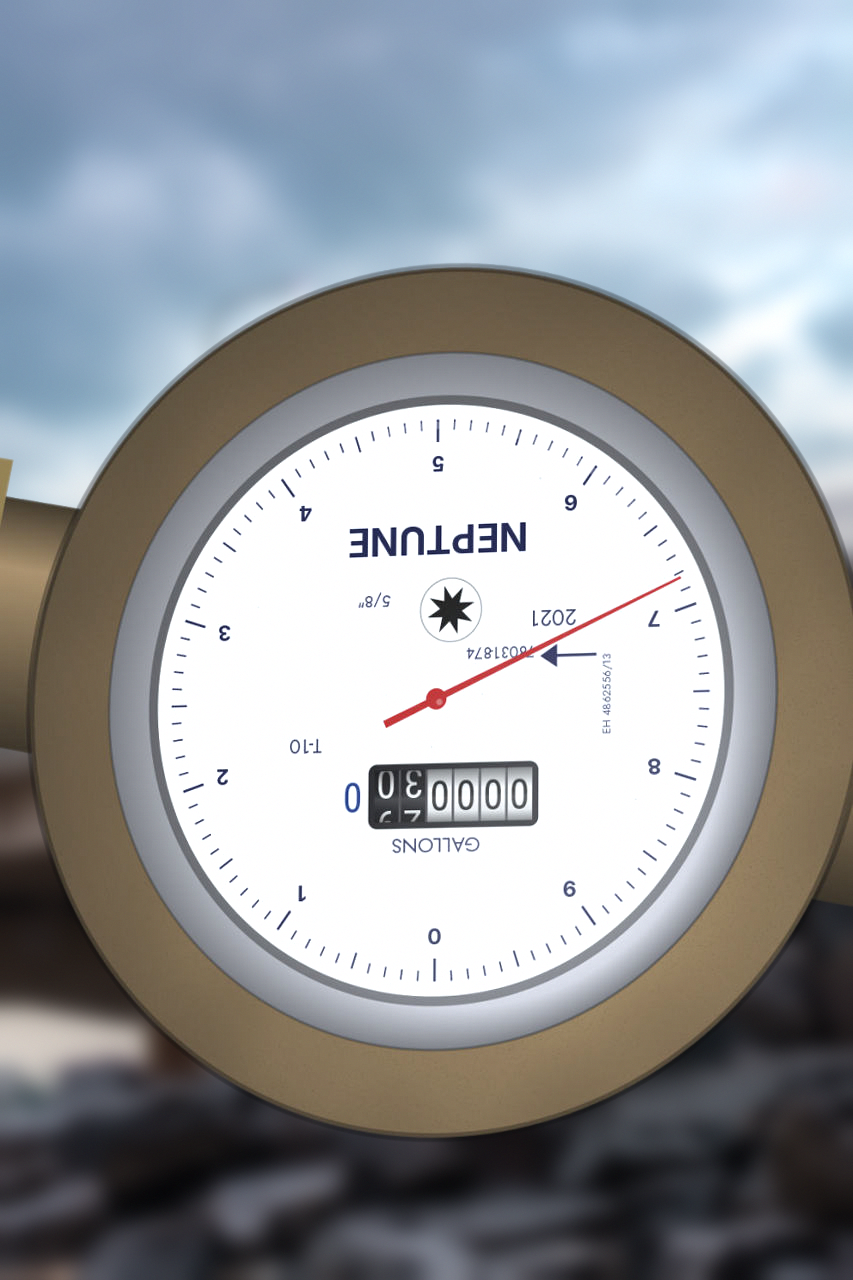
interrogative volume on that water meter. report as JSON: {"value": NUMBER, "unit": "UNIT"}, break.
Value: {"value": 296.8, "unit": "gal"}
